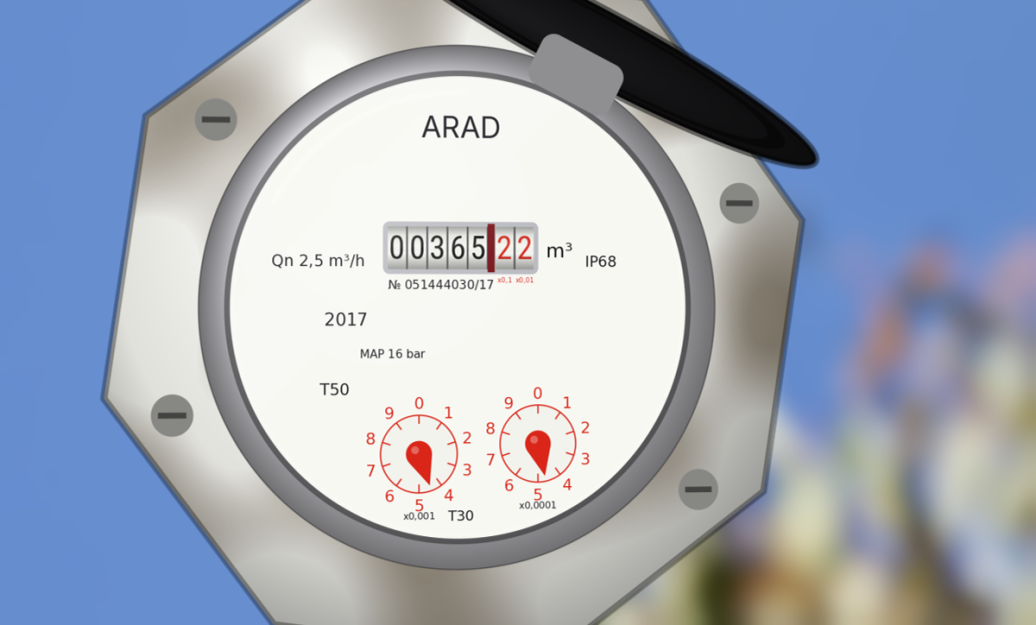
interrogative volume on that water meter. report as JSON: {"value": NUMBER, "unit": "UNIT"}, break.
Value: {"value": 365.2244, "unit": "m³"}
